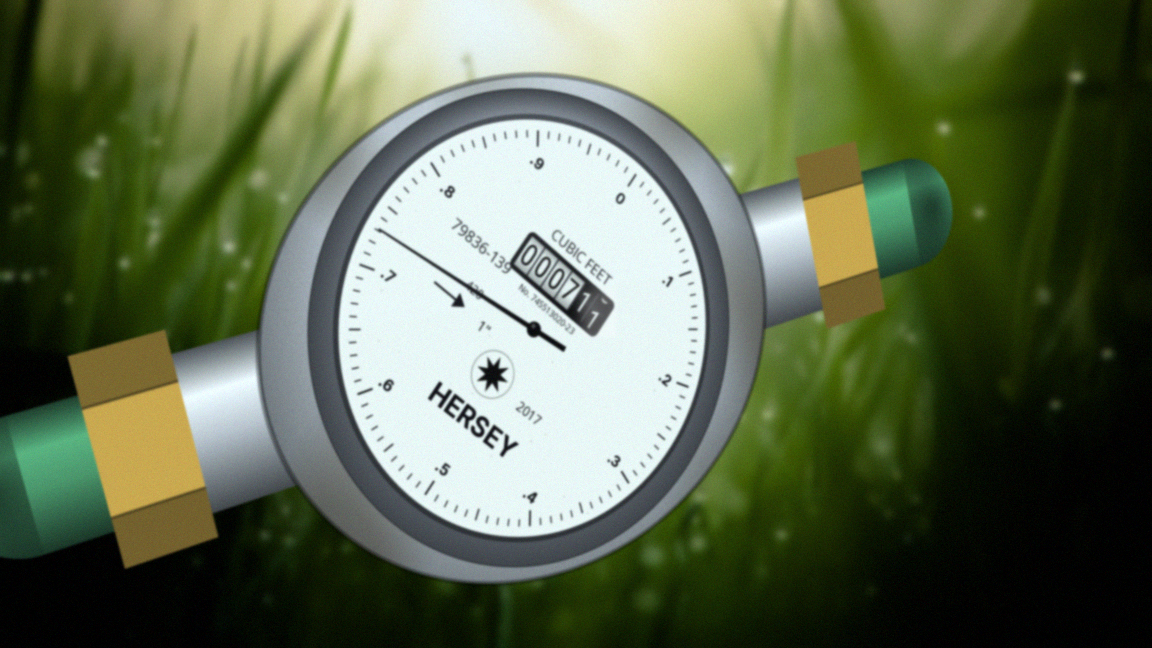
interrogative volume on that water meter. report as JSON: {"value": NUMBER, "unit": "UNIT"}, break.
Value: {"value": 710.73, "unit": "ft³"}
